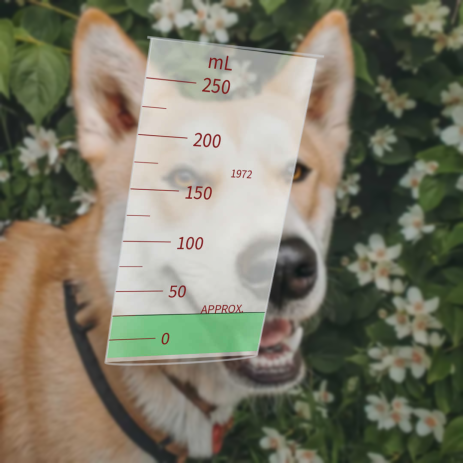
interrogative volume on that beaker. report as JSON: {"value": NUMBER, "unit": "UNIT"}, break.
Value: {"value": 25, "unit": "mL"}
